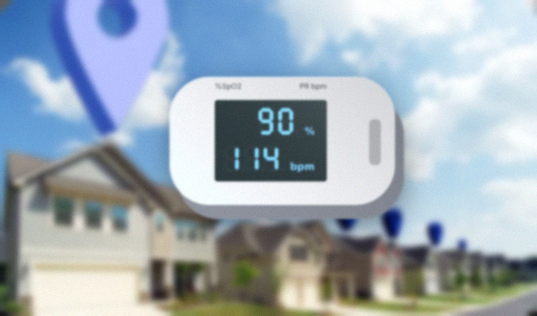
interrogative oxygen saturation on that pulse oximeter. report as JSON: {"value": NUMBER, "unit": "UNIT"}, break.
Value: {"value": 90, "unit": "%"}
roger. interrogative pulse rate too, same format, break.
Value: {"value": 114, "unit": "bpm"}
